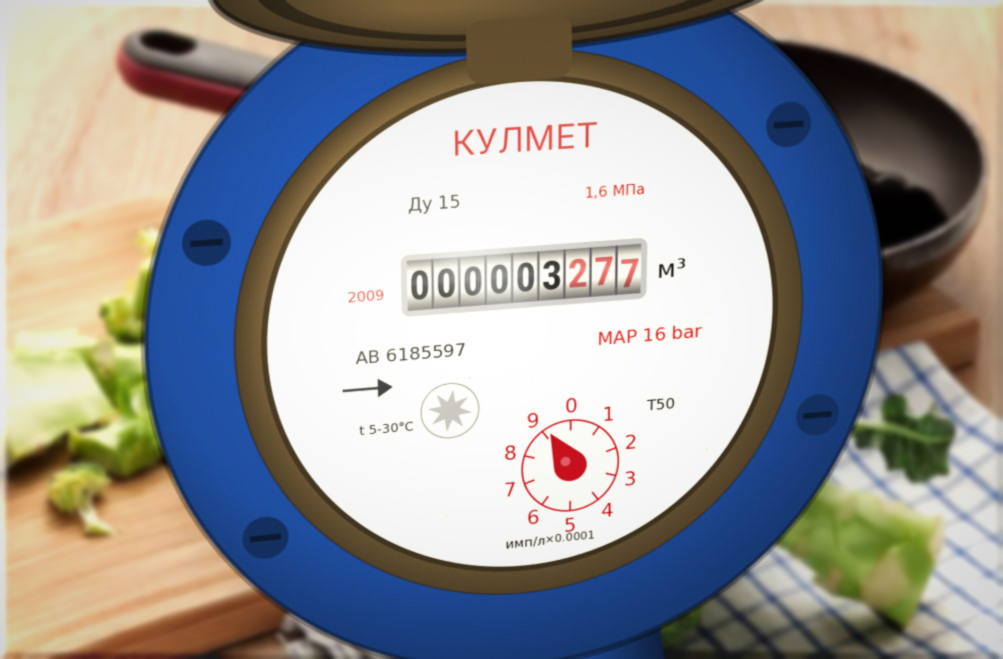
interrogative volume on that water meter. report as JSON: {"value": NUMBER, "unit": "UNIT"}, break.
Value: {"value": 3.2769, "unit": "m³"}
